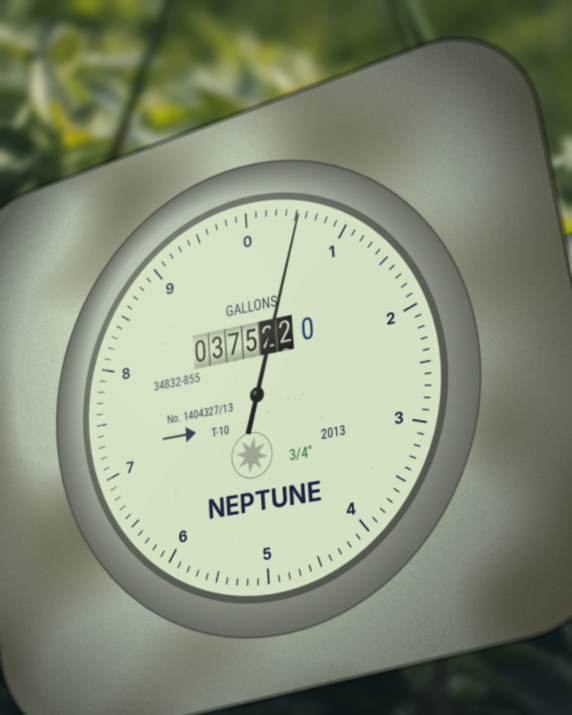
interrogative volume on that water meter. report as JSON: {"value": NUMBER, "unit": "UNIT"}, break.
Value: {"value": 375220.5, "unit": "gal"}
